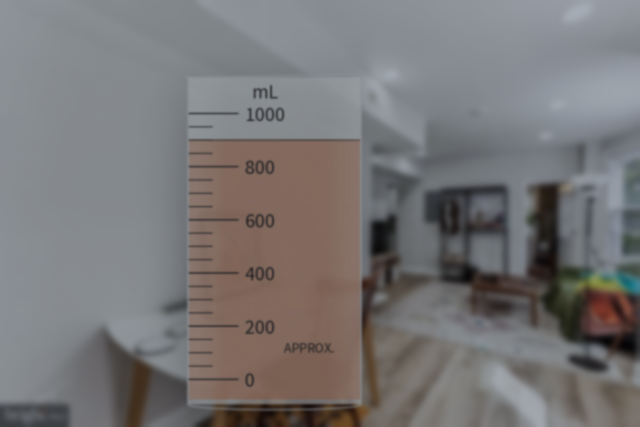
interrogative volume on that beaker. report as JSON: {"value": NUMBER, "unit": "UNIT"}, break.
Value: {"value": 900, "unit": "mL"}
